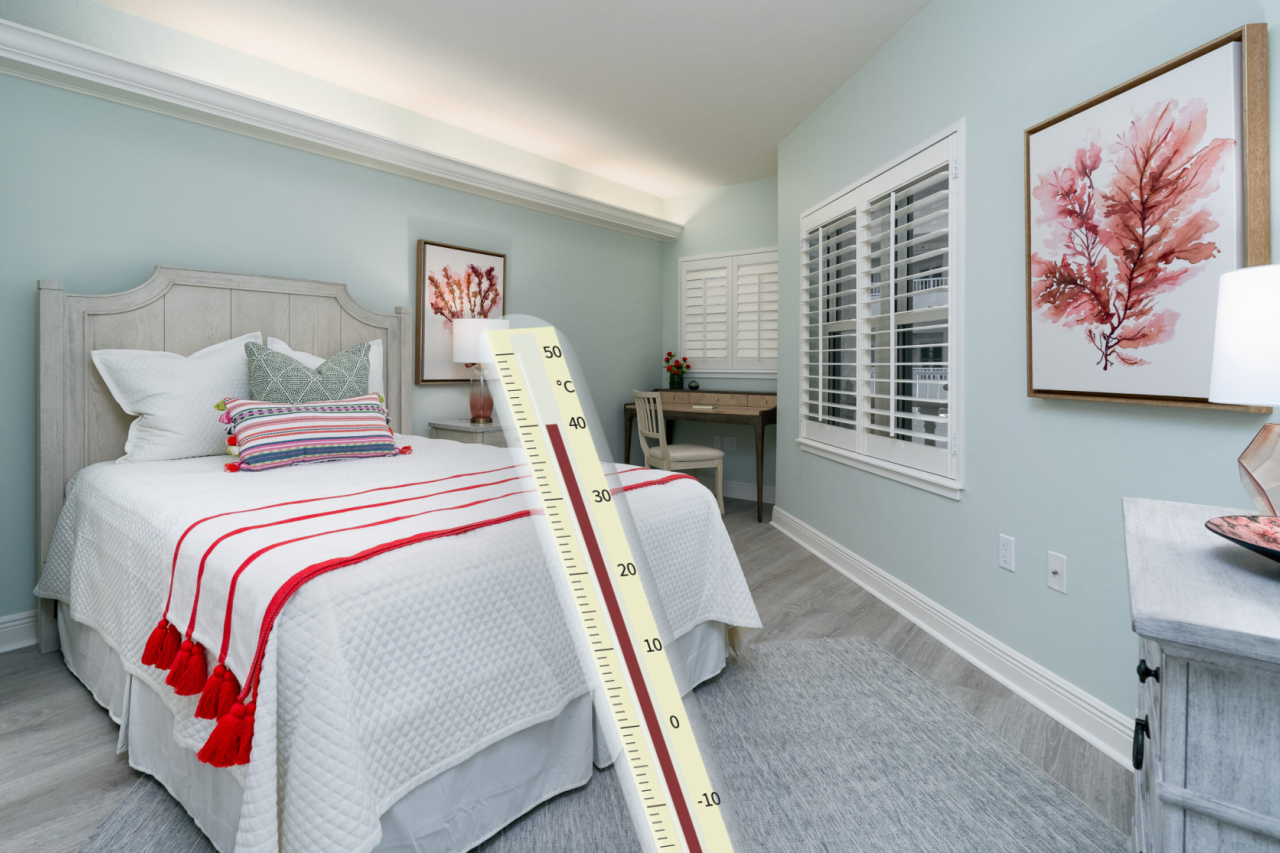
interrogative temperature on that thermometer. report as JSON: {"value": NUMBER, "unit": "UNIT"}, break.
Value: {"value": 40, "unit": "°C"}
